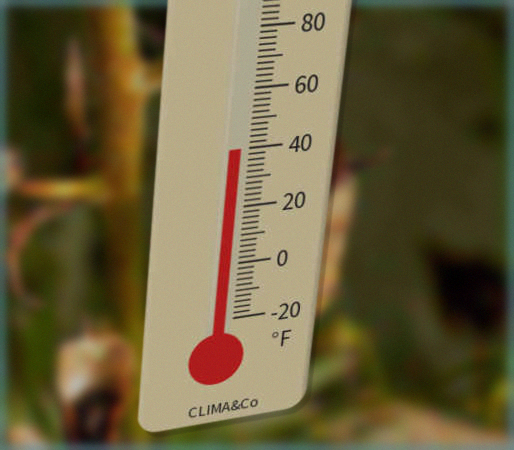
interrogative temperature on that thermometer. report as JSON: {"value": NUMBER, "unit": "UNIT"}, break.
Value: {"value": 40, "unit": "°F"}
